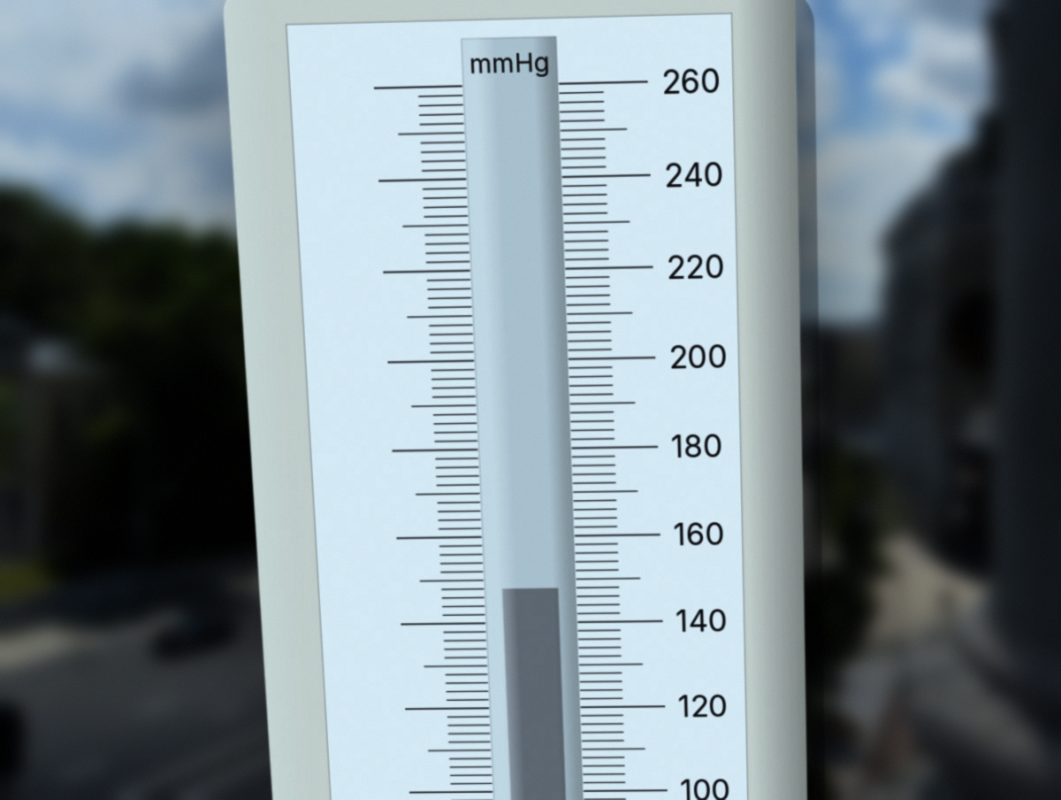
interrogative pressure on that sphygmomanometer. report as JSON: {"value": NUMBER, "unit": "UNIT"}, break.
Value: {"value": 148, "unit": "mmHg"}
